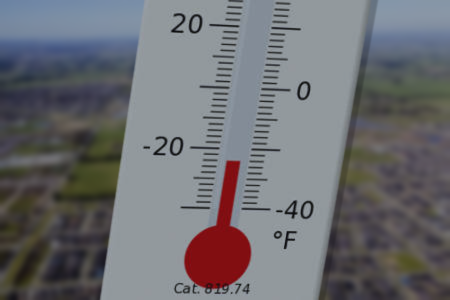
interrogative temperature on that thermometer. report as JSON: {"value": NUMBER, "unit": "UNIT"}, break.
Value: {"value": -24, "unit": "°F"}
